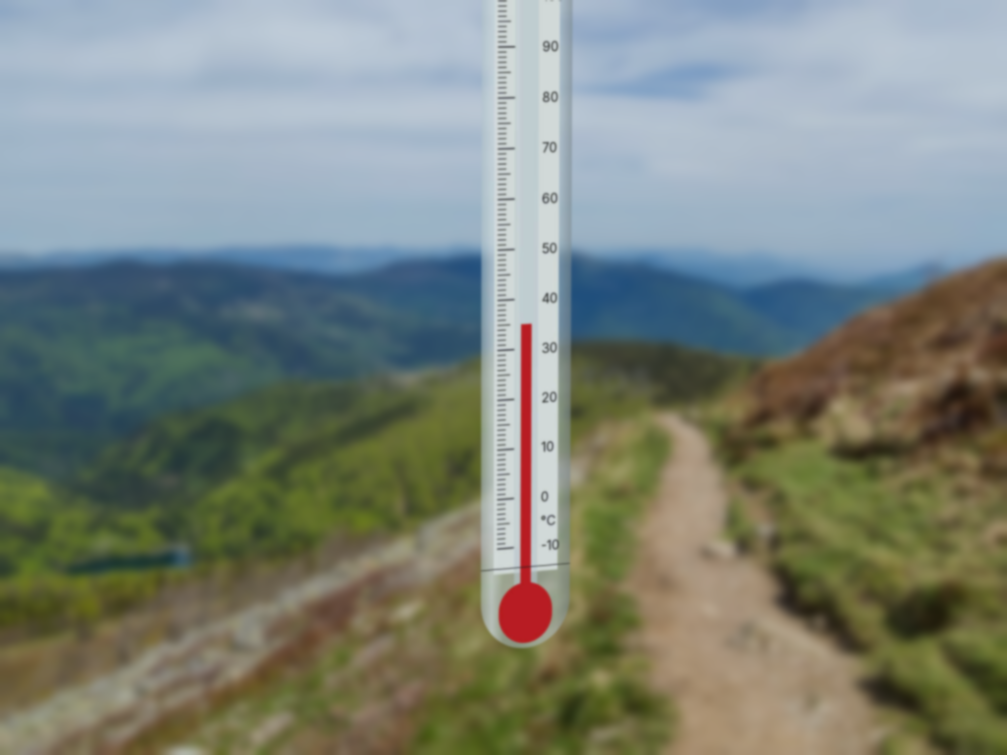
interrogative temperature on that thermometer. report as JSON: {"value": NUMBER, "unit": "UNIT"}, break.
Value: {"value": 35, "unit": "°C"}
